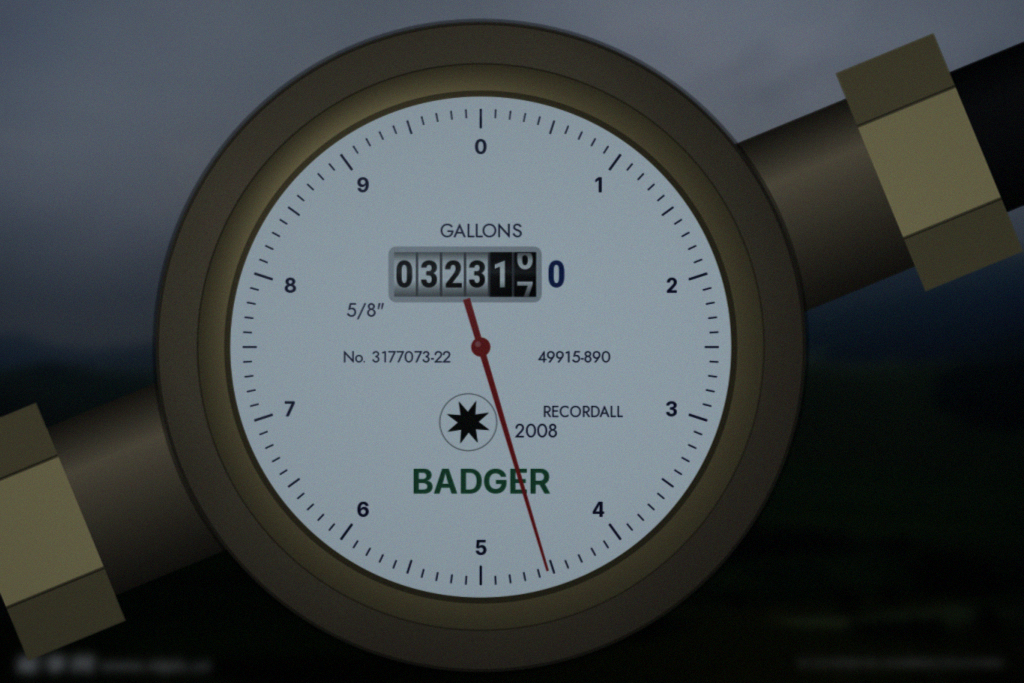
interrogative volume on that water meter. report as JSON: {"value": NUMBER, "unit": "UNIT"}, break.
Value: {"value": 323164.5, "unit": "gal"}
